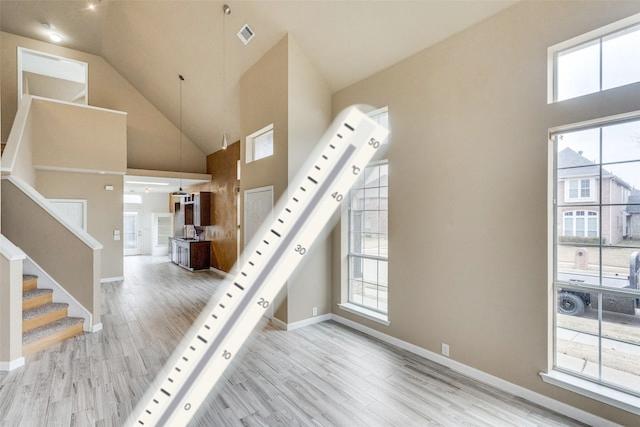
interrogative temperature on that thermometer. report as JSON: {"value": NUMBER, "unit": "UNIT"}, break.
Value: {"value": 48, "unit": "°C"}
